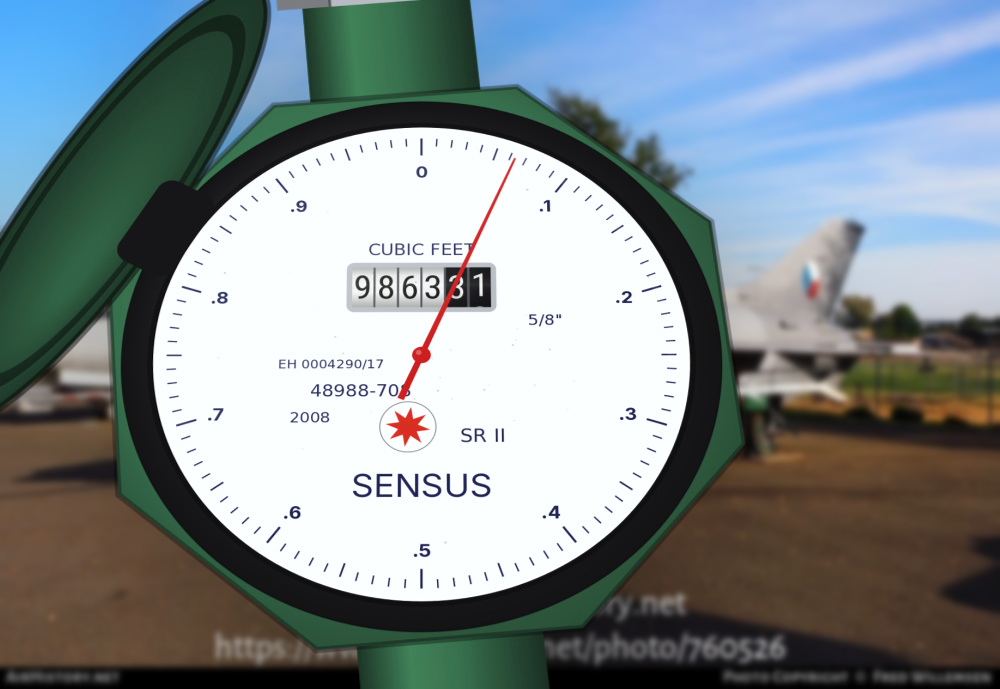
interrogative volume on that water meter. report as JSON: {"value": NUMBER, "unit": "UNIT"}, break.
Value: {"value": 986331.06, "unit": "ft³"}
